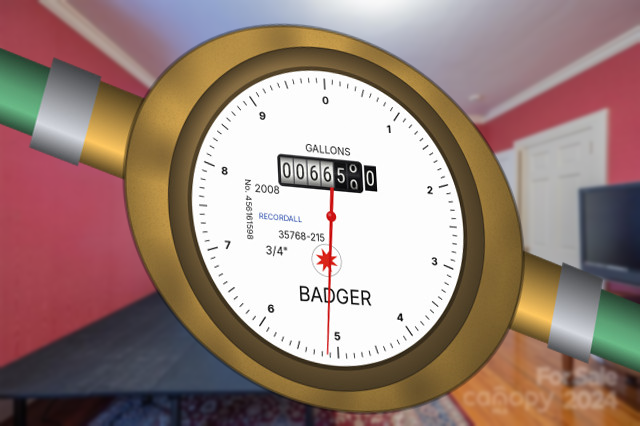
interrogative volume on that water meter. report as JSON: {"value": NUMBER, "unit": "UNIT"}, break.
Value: {"value": 66585.1, "unit": "gal"}
